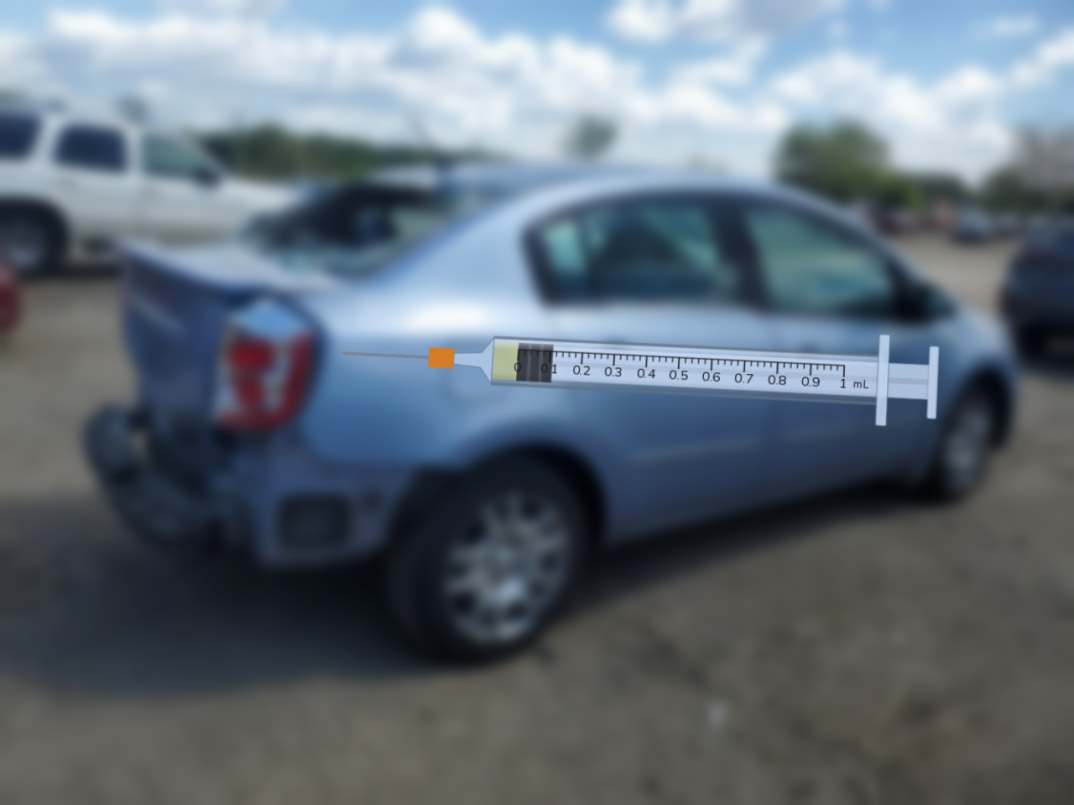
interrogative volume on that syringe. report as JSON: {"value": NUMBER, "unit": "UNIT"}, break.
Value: {"value": 0, "unit": "mL"}
